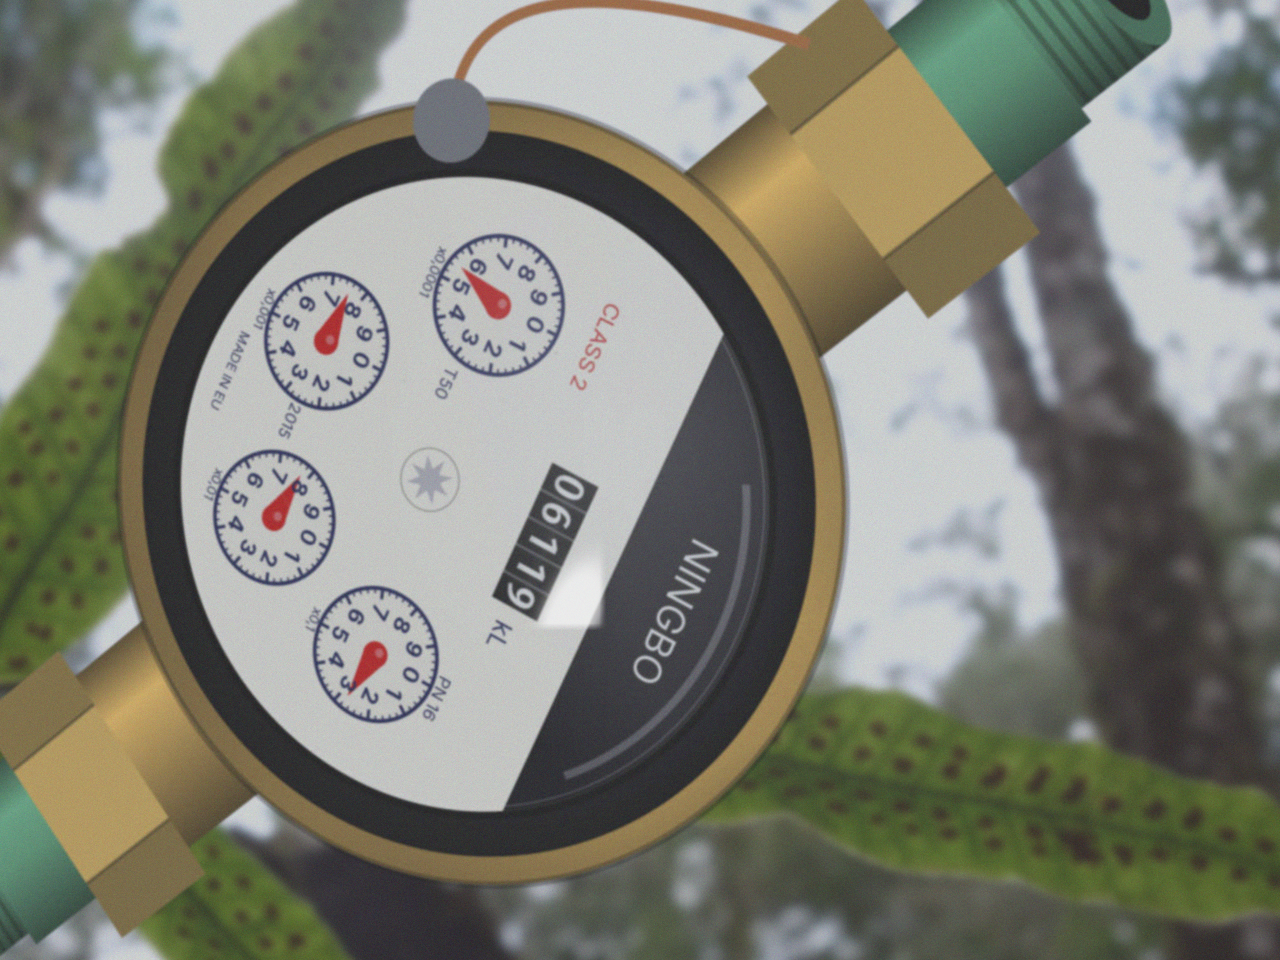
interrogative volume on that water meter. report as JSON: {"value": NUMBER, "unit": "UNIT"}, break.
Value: {"value": 6119.2775, "unit": "kL"}
